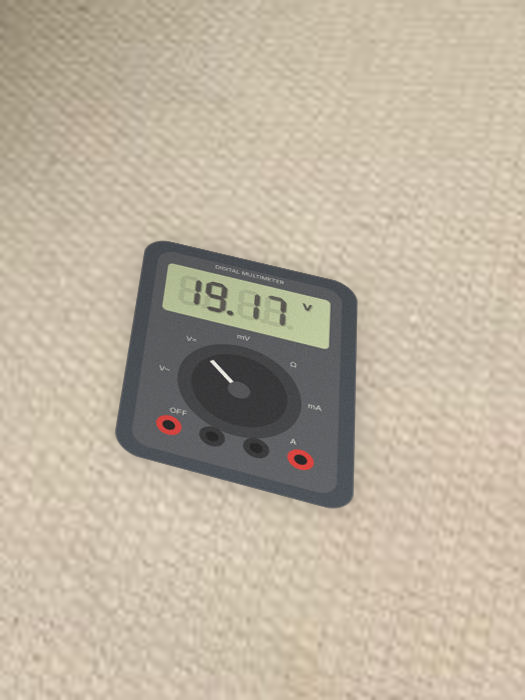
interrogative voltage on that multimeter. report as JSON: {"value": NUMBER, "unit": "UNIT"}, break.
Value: {"value": 19.17, "unit": "V"}
